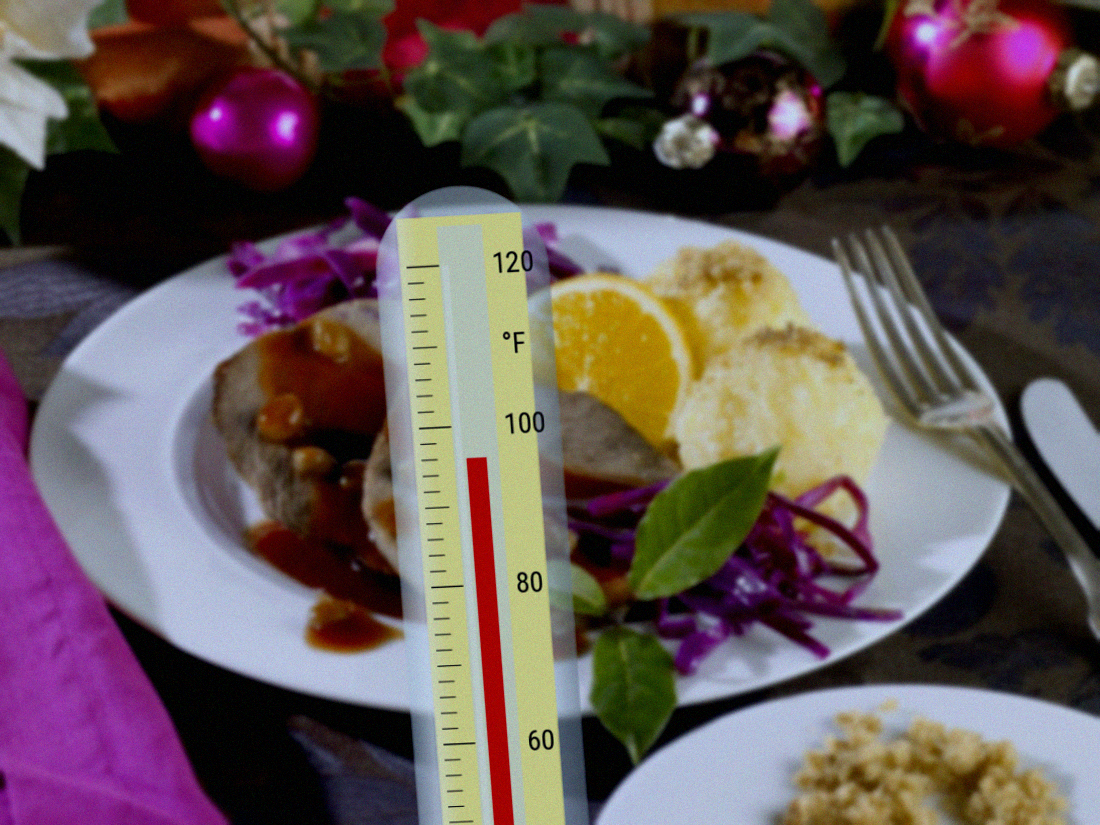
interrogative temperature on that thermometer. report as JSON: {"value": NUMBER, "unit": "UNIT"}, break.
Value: {"value": 96, "unit": "°F"}
